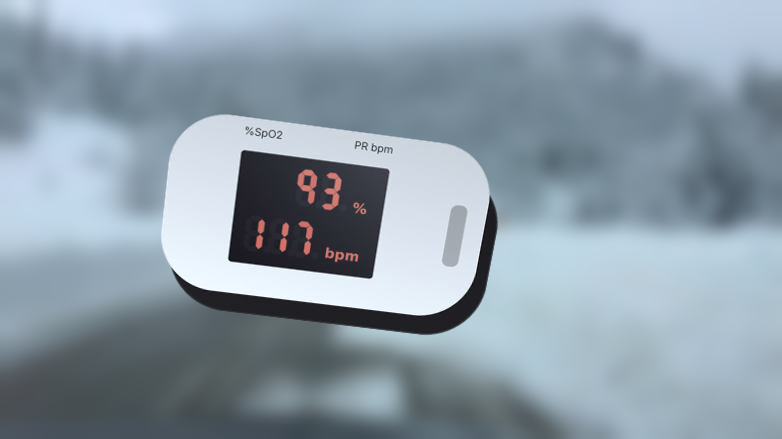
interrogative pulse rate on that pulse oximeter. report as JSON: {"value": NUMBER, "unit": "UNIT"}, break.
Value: {"value": 117, "unit": "bpm"}
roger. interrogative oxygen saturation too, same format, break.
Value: {"value": 93, "unit": "%"}
